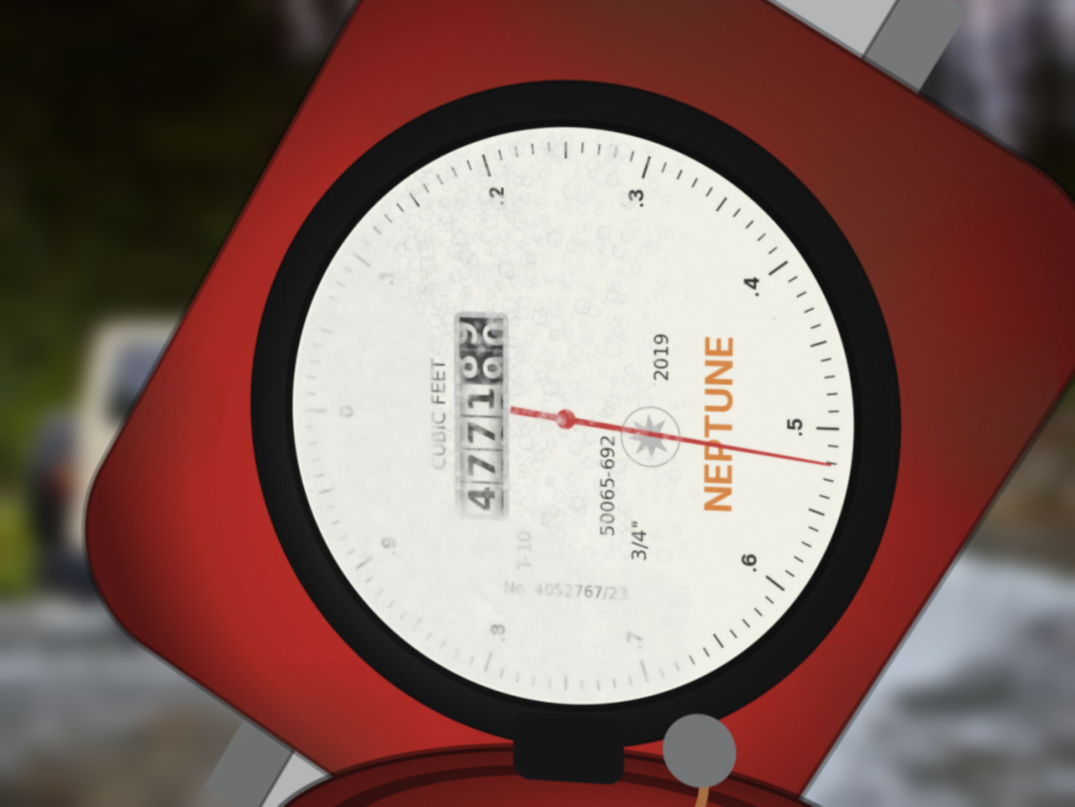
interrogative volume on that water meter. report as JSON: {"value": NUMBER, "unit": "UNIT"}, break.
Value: {"value": 477189.52, "unit": "ft³"}
